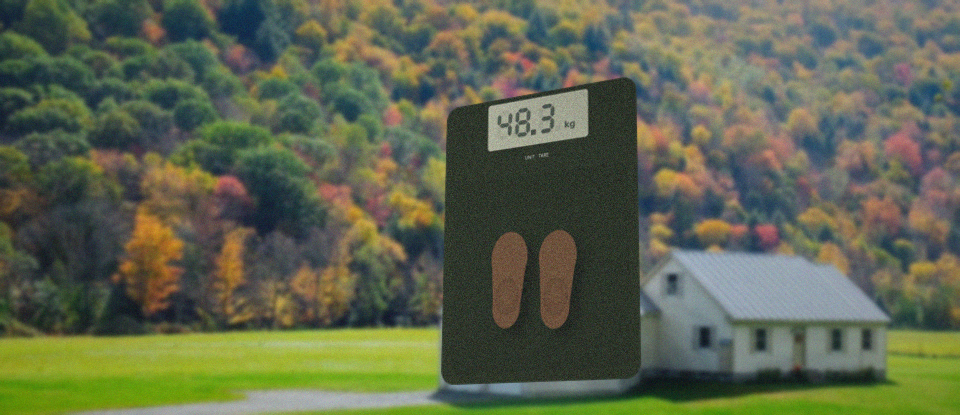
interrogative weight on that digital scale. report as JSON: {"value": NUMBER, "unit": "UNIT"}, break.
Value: {"value": 48.3, "unit": "kg"}
